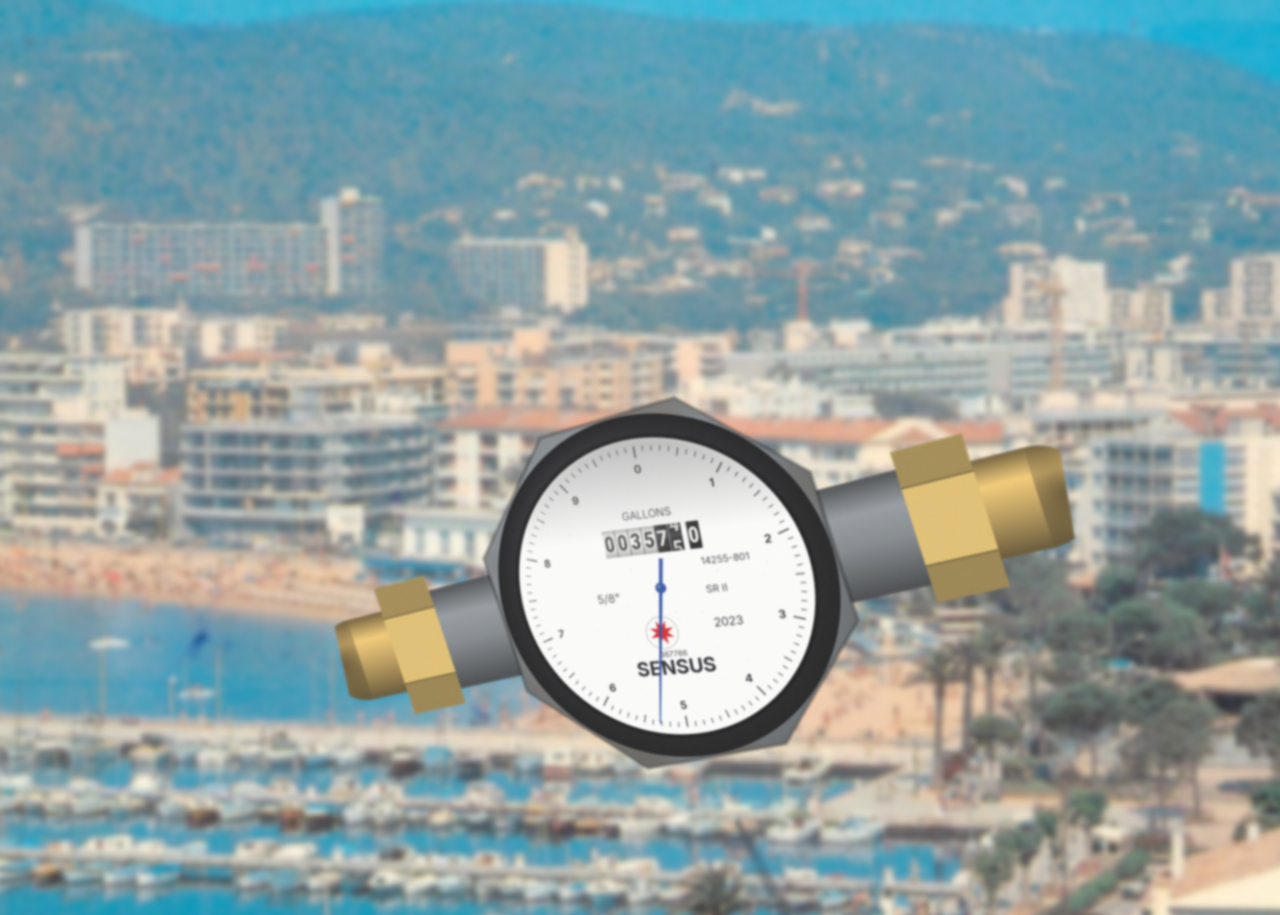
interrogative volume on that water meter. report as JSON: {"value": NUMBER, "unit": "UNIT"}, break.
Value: {"value": 35745.3, "unit": "gal"}
